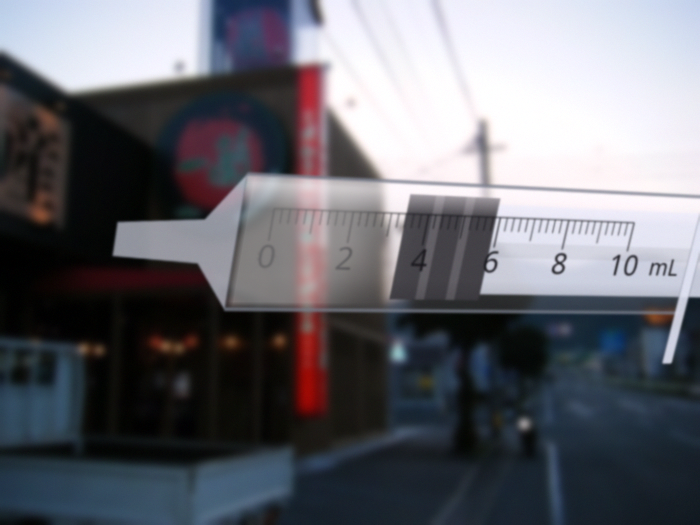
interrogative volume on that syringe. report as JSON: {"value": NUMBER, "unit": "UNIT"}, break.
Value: {"value": 3.4, "unit": "mL"}
